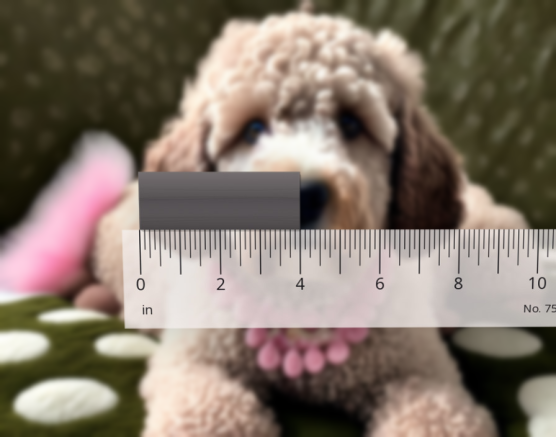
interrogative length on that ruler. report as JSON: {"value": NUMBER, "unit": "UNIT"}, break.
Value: {"value": 4, "unit": "in"}
